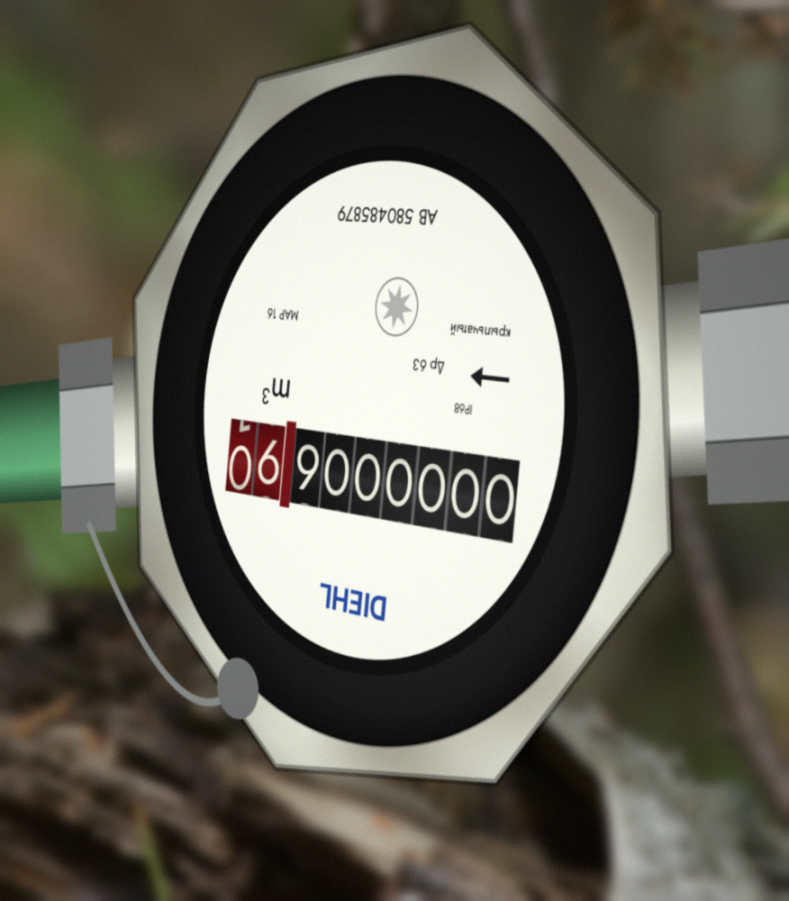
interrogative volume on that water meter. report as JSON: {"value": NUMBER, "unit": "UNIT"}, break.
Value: {"value": 6.90, "unit": "m³"}
